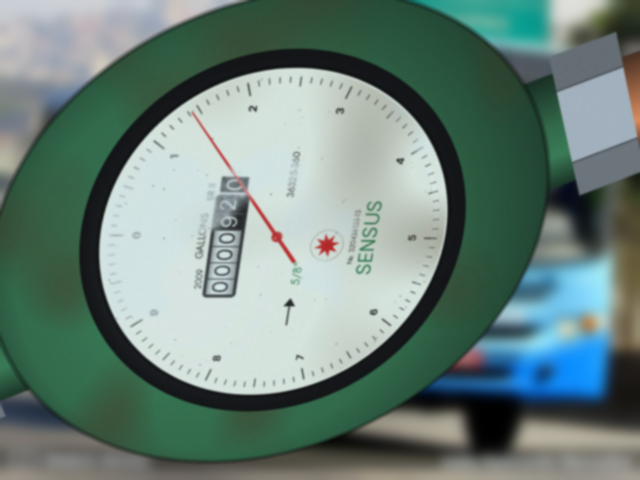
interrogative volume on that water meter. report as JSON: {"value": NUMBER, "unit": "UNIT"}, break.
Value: {"value": 921.4, "unit": "gal"}
